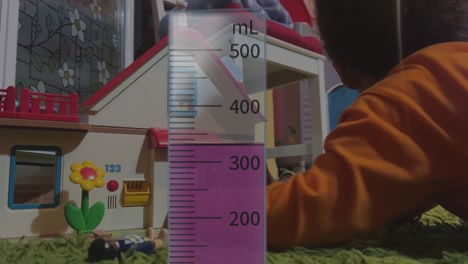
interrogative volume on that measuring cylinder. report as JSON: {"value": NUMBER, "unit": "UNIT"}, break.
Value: {"value": 330, "unit": "mL"}
